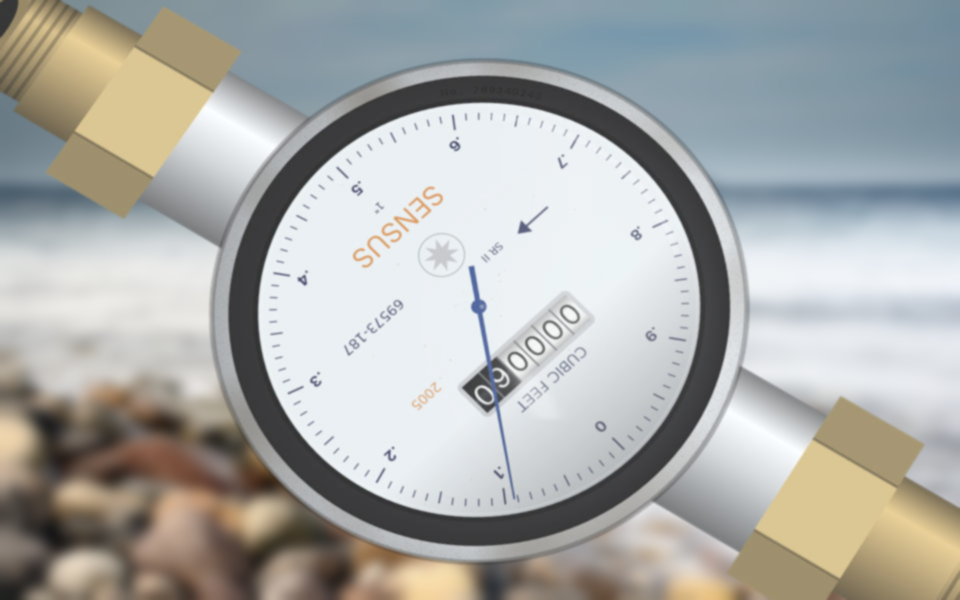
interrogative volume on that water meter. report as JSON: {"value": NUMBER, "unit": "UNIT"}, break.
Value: {"value": 60.09, "unit": "ft³"}
